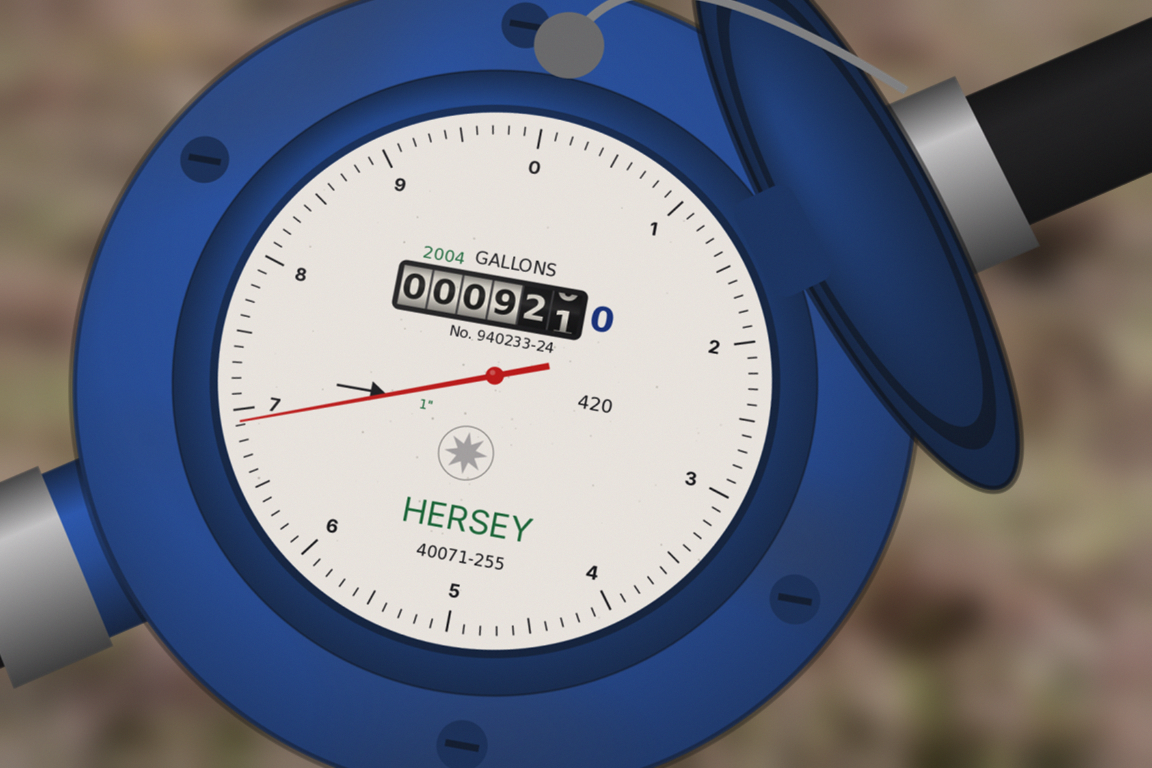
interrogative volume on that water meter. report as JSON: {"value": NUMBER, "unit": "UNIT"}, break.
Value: {"value": 9206.9, "unit": "gal"}
